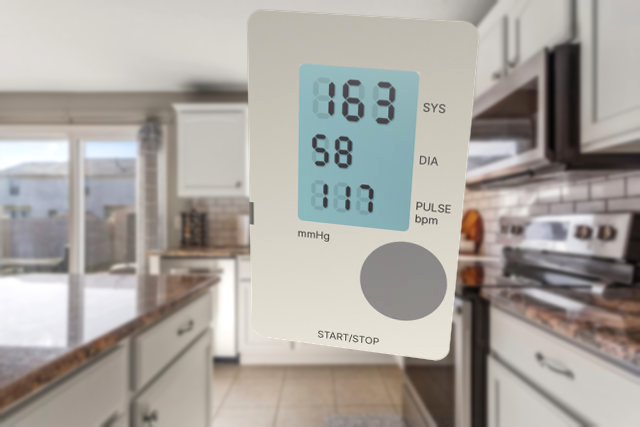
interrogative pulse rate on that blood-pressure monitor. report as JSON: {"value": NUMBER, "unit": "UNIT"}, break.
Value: {"value": 117, "unit": "bpm"}
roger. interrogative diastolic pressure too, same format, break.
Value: {"value": 58, "unit": "mmHg"}
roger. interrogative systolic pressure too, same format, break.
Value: {"value": 163, "unit": "mmHg"}
